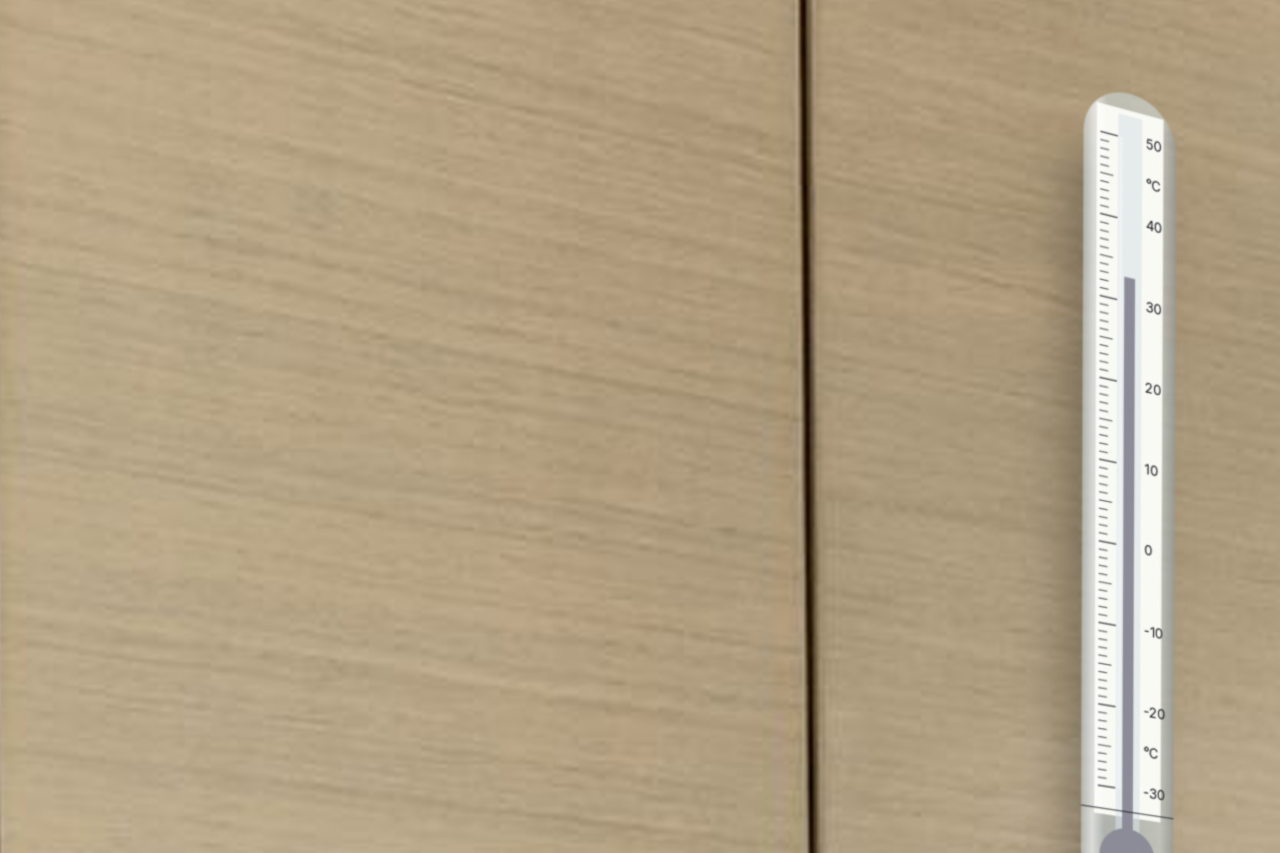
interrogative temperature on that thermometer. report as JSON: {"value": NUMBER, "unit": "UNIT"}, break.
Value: {"value": 33, "unit": "°C"}
